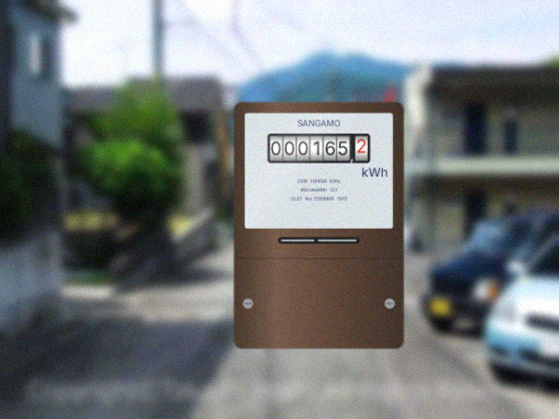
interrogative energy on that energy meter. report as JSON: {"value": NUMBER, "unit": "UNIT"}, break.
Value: {"value": 165.2, "unit": "kWh"}
